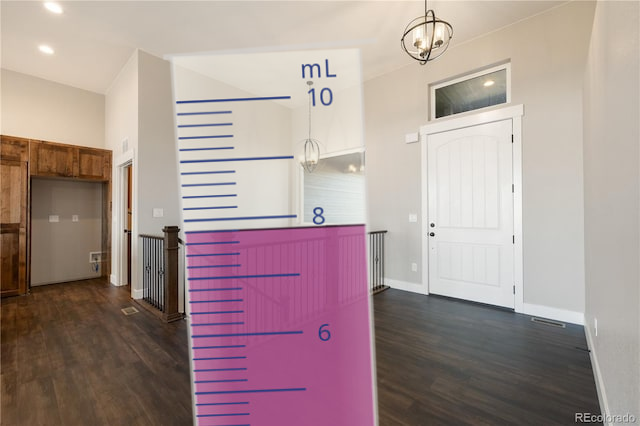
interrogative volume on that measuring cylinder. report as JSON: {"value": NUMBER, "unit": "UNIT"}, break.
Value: {"value": 7.8, "unit": "mL"}
